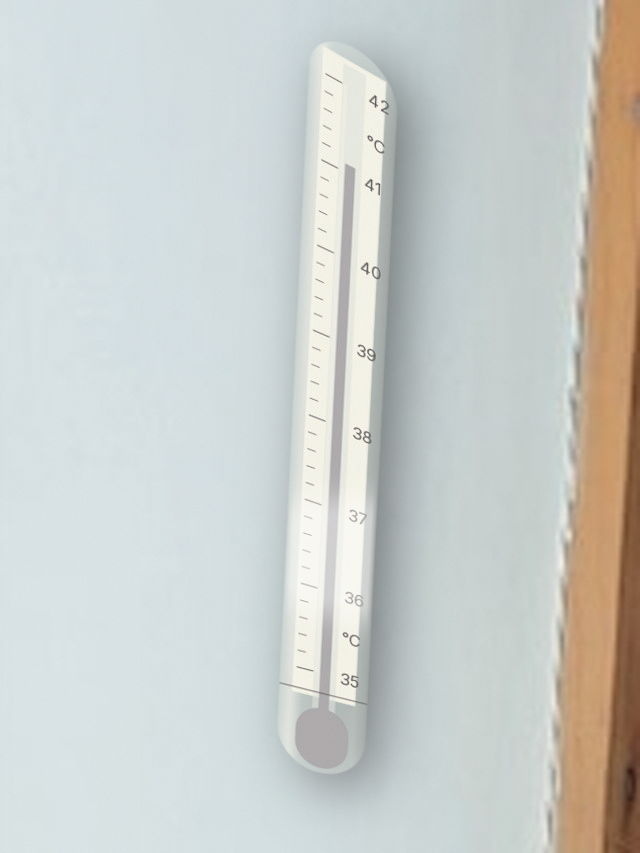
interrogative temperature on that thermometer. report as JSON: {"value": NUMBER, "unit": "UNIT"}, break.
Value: {"value": 41.1, "unit": "°C"}
